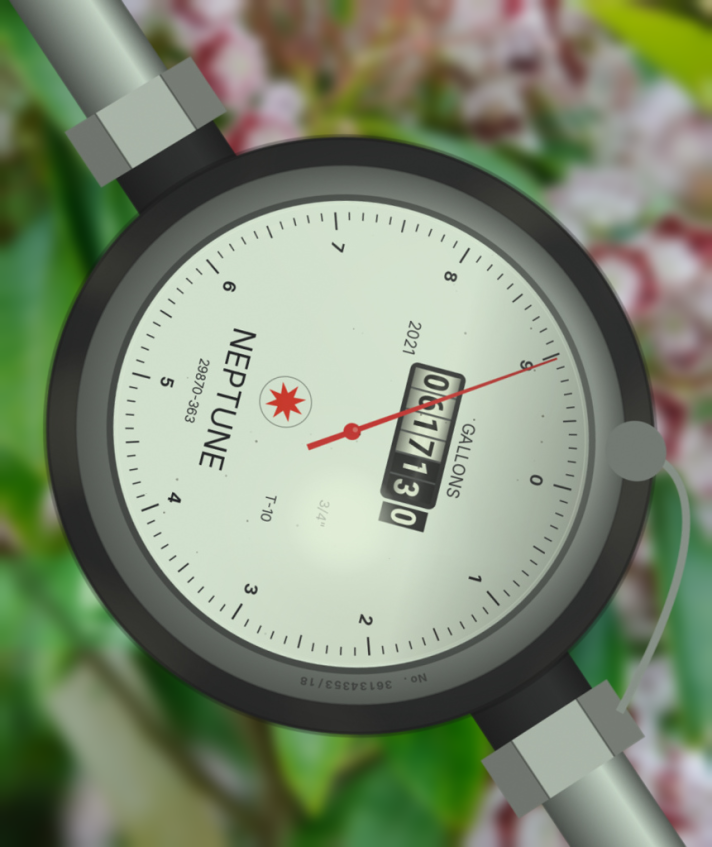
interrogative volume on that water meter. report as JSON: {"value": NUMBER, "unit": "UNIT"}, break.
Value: {"value": 617129.0, "unit": "gal"}
